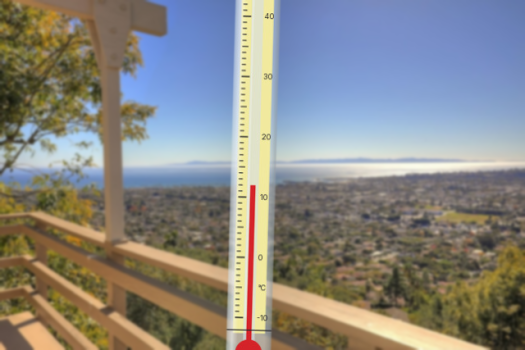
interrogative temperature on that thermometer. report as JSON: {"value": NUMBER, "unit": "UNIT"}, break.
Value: {"value": 12, "unit": "°C"}
